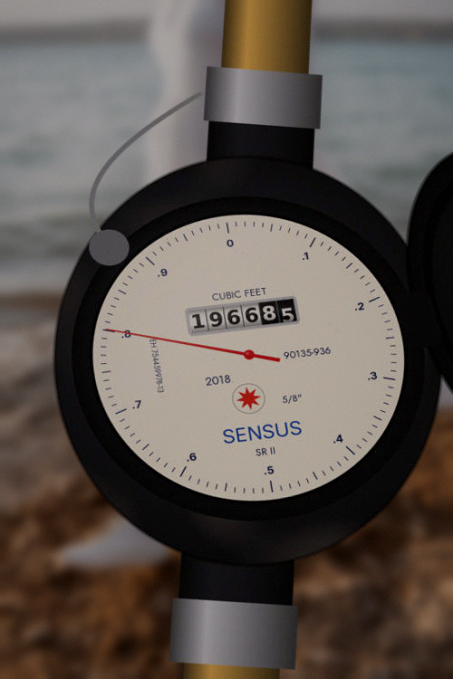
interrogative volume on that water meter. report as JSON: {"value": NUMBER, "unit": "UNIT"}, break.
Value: {"value": 196684.80, "unit": "ft³"}
